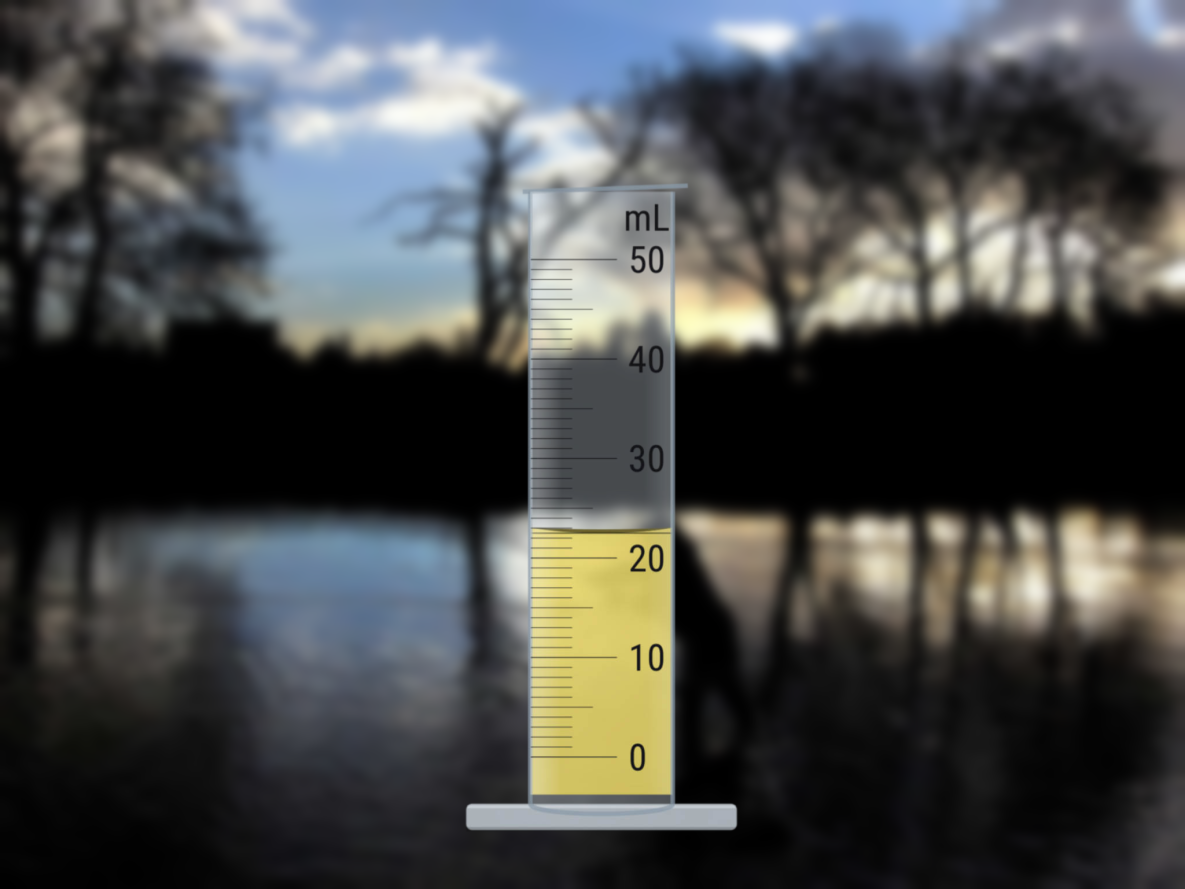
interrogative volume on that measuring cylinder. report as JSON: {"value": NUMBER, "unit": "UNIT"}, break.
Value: {"value": 22.5, "unit": "mL"}
